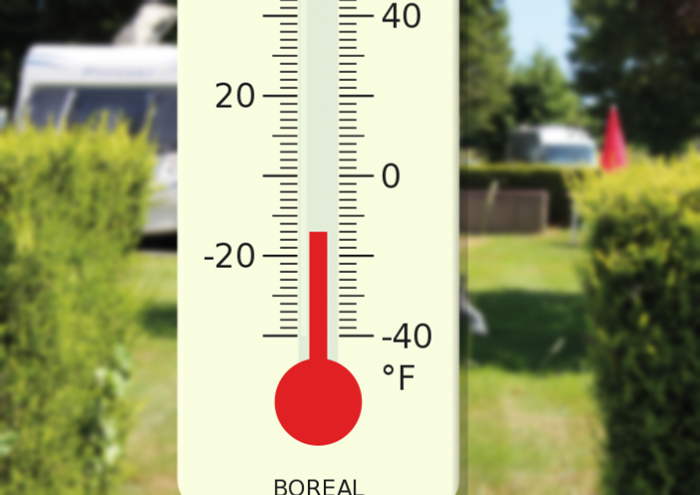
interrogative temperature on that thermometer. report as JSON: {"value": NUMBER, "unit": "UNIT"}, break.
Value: {"value": -14, "unit": "°F"}
